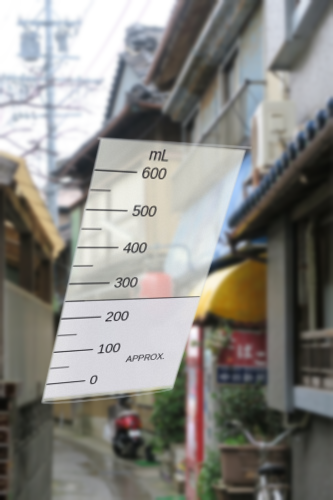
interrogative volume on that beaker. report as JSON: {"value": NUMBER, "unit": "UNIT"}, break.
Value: {"value": 250, "unit": "mL"}
